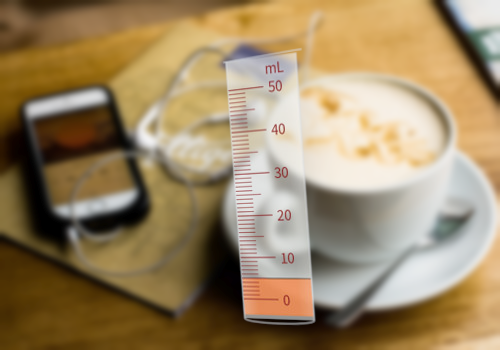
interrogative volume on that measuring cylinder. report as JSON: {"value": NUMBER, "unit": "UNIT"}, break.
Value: {"value": 5, "unit": "mL"}
